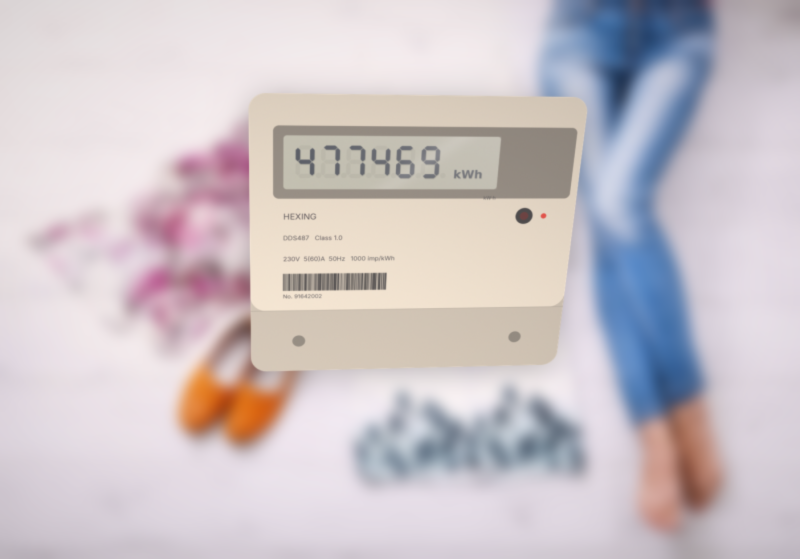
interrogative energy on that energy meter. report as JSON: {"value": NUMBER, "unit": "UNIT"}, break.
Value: {"value": 477469, "unit": "kWh"}
